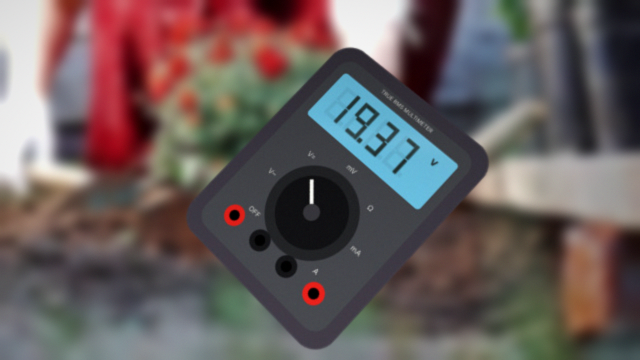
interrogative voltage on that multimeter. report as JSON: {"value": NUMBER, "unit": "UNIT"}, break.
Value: {"value": 19.37, "unit": "V"}
